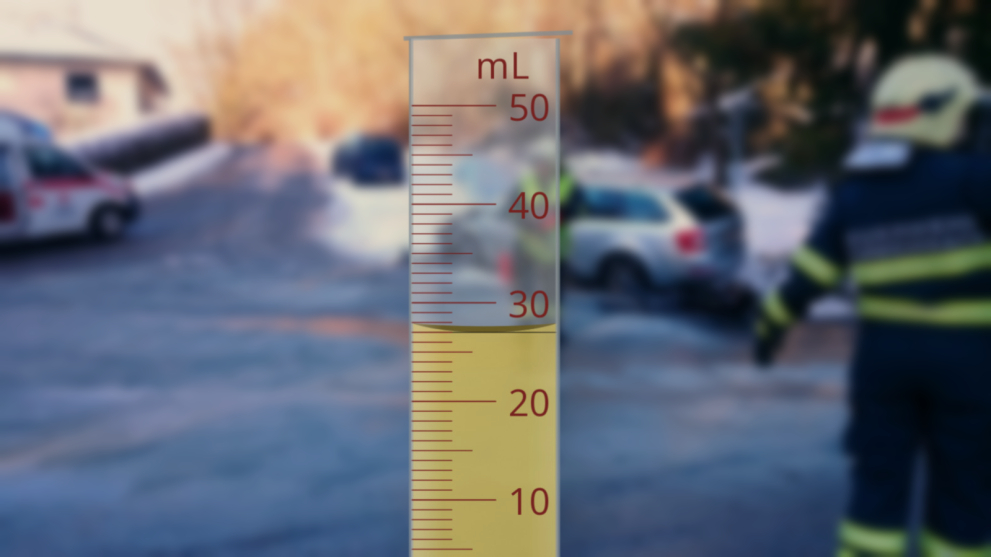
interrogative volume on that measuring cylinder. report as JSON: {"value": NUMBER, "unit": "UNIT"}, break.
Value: {"value": 27, "unit": "mL"}
